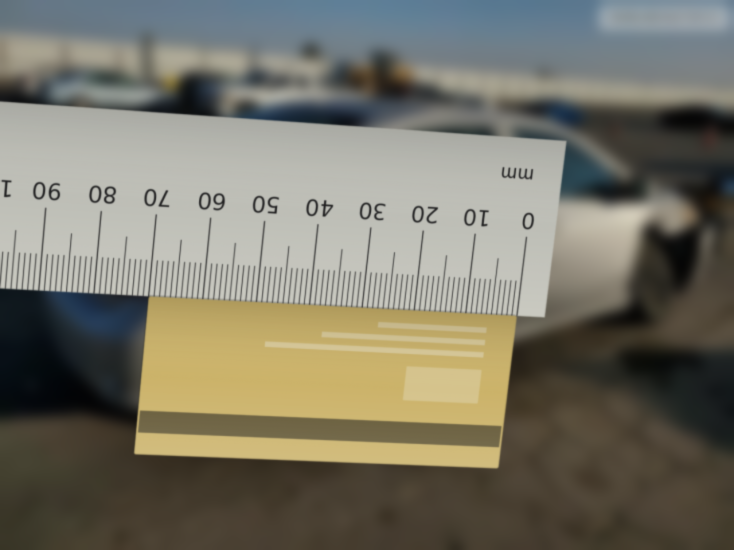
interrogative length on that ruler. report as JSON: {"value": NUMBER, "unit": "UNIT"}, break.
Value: {"value": 70, "unit": "mm"}
